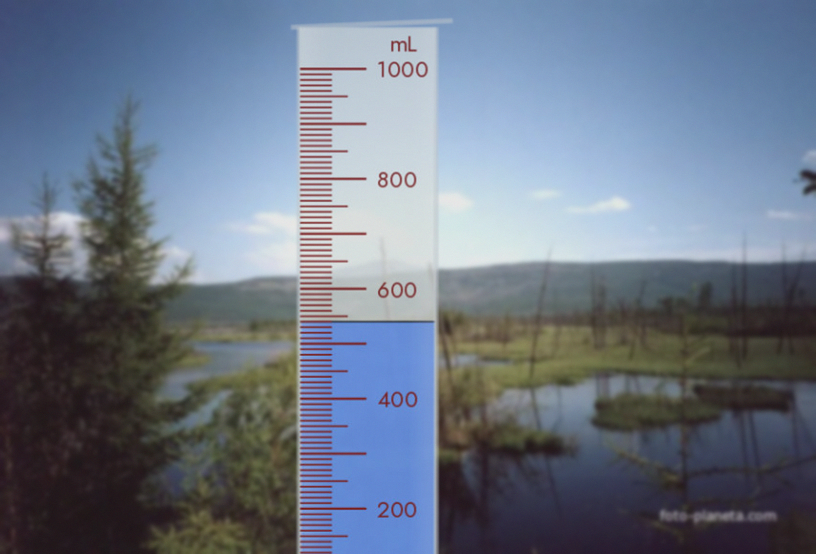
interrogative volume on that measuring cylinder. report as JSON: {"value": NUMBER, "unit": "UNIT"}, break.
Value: {"value": 540, "unit": "mL"}
